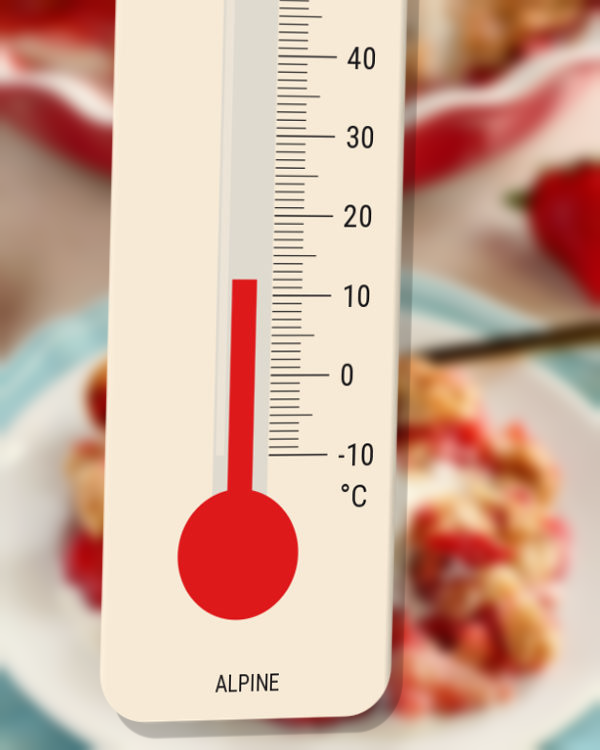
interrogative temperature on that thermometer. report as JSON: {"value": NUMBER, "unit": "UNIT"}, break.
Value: {"value": 12, "unit": "°C"}
